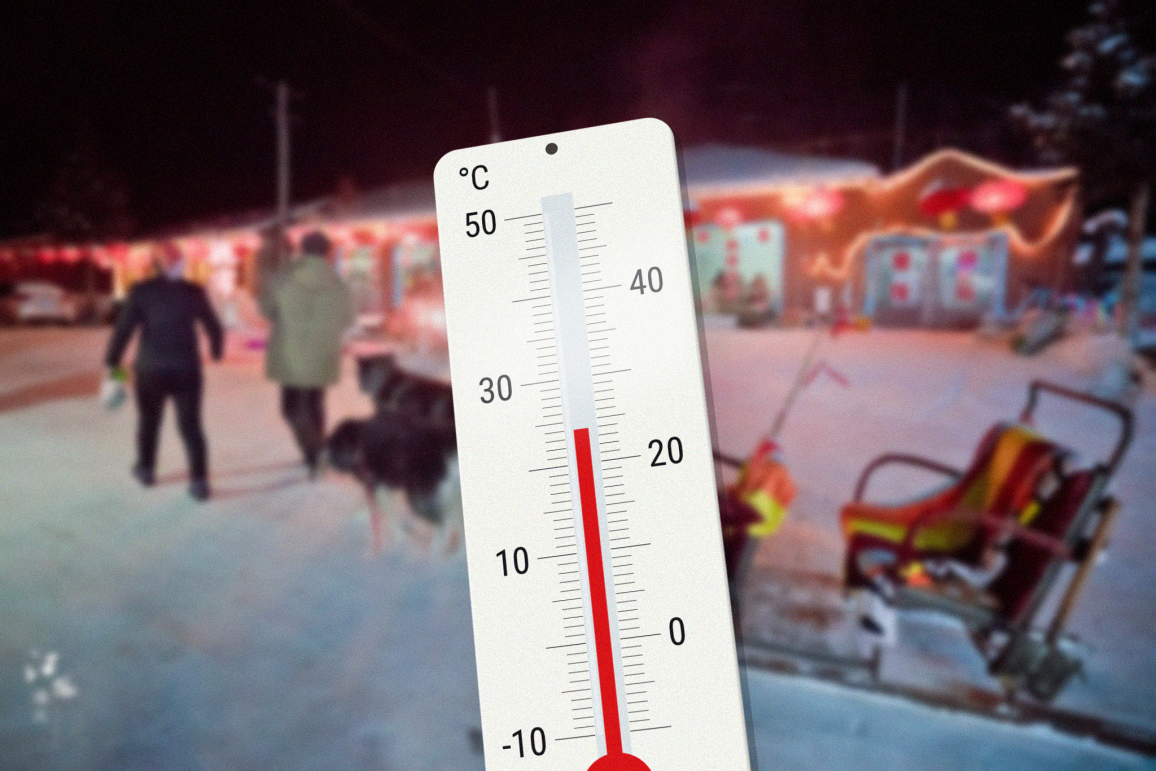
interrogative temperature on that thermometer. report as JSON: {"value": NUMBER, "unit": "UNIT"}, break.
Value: {"value": 24, "unit": "°C"}
